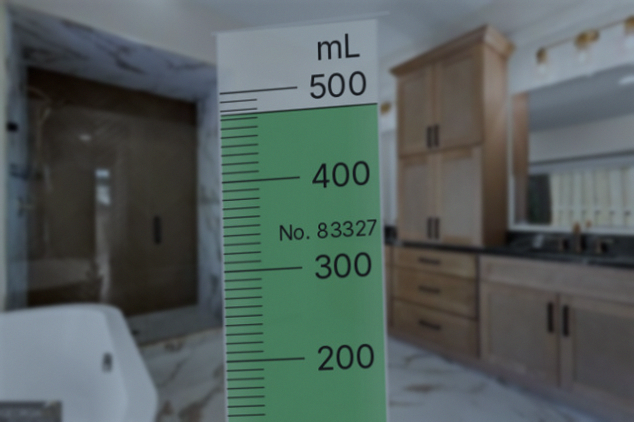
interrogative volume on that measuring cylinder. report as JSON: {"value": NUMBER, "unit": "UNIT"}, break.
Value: {"value": 475, "unit": "mL"}
